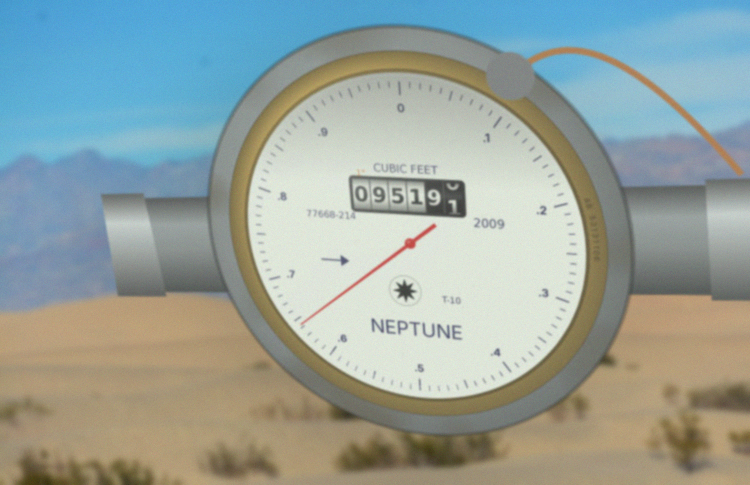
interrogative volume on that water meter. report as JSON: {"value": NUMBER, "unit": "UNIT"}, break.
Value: {"value": 95190.64, "unit": "ft³"}
